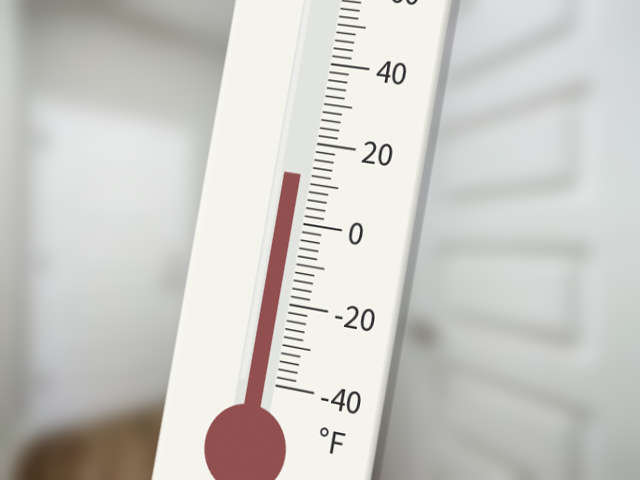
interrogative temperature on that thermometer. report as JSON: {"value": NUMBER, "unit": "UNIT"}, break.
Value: {"value": 12, "unit": "°F"}
